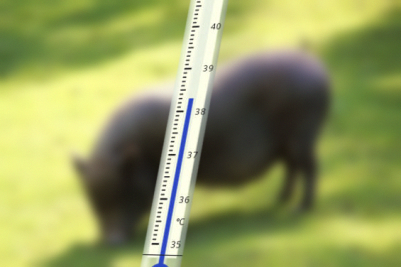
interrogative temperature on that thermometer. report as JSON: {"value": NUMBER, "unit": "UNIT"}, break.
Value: {"value": 38.3, "unit": "°C"}
